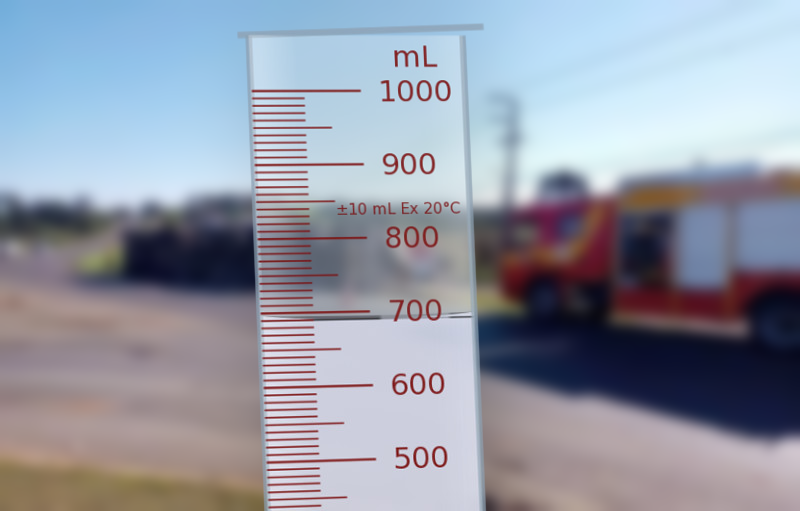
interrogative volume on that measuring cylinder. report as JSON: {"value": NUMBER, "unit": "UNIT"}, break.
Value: {"value": 690, "unit": "mL"}
